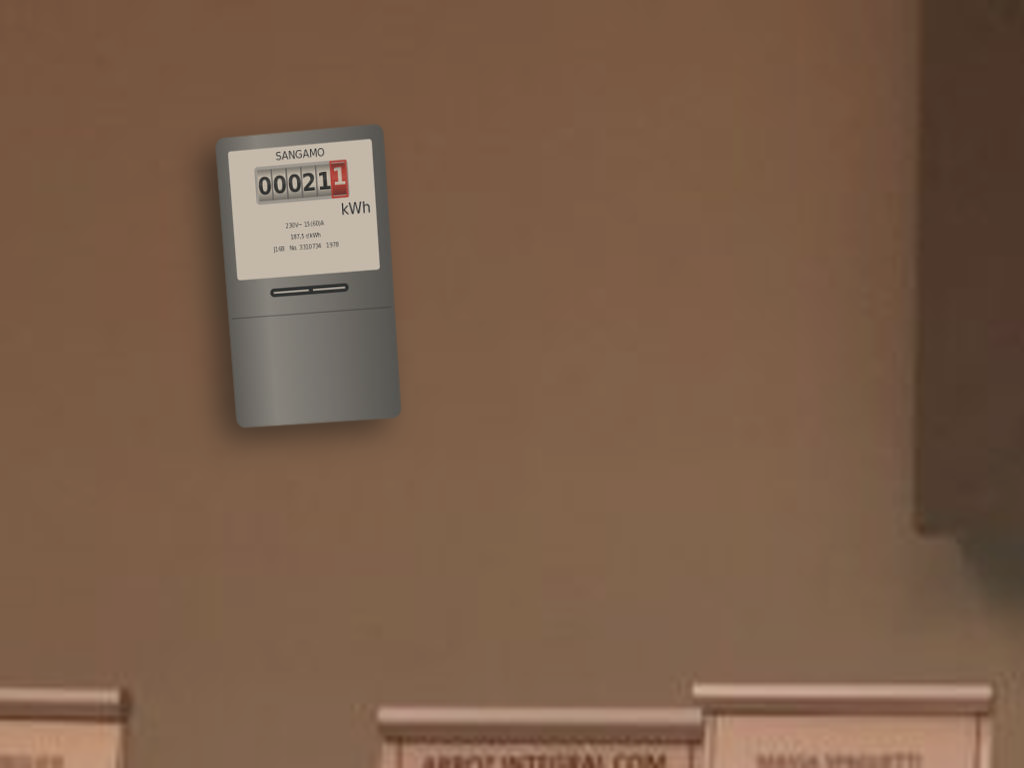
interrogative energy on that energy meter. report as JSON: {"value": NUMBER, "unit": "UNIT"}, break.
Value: {"value": 21.1, "unit": "kWh"}
